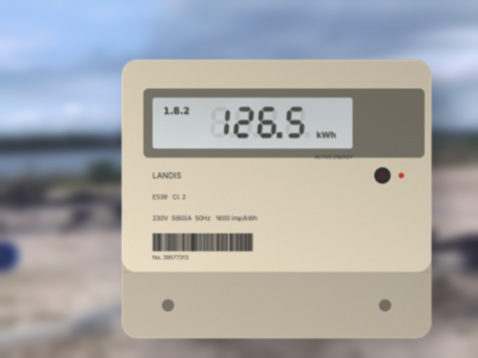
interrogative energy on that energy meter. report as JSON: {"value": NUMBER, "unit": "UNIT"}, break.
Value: {"value": 126.5, "unit": "kWh"}
